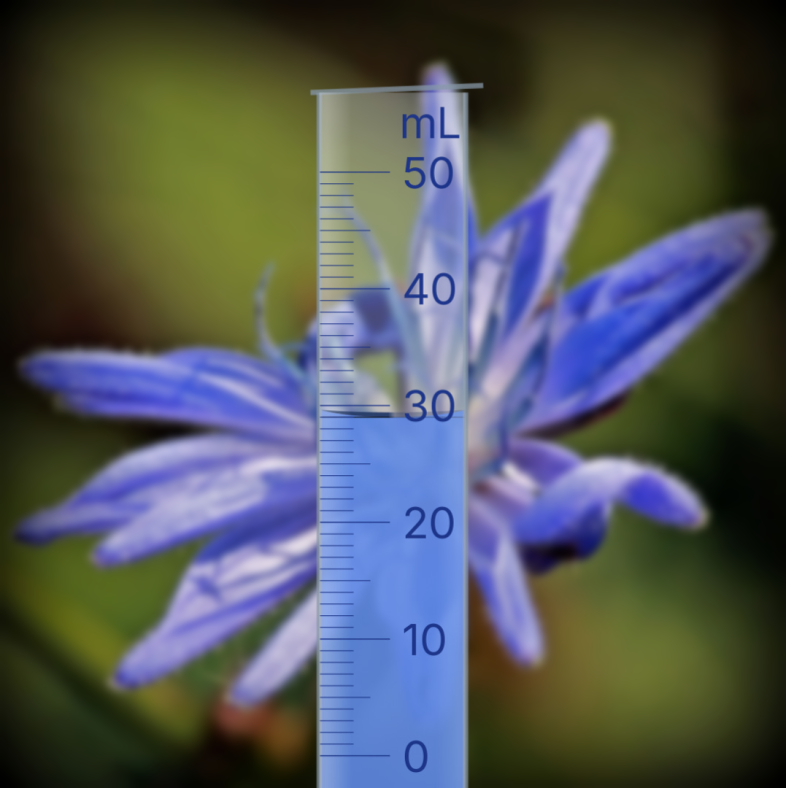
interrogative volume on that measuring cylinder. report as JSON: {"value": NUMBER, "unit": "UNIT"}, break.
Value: {"value": 29, "unit": "mL"}
